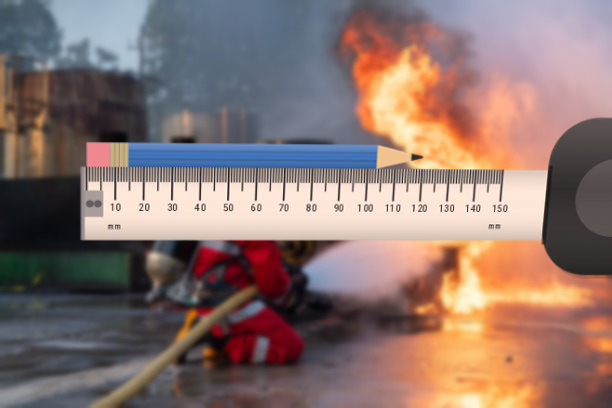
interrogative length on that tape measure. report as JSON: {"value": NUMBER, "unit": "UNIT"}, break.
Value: {"value": 120, "unit": "mm"}
